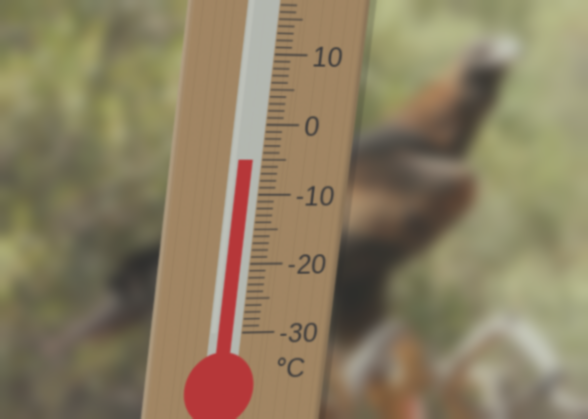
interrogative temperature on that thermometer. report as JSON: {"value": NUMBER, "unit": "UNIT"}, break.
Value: {"value": -5, "unit": "°C"}
